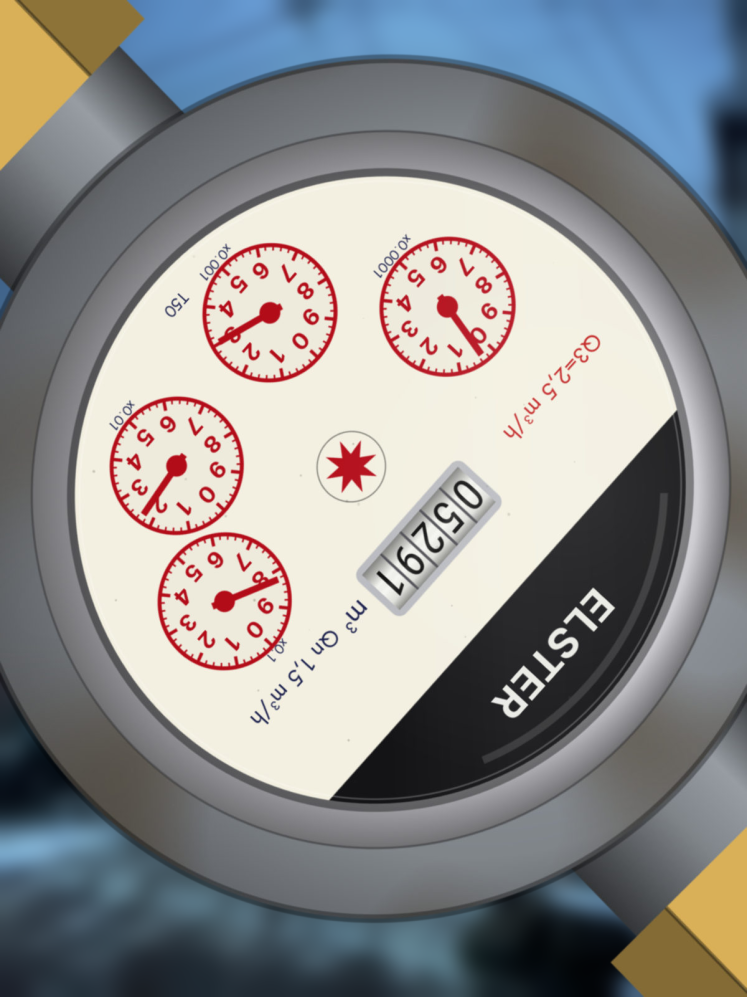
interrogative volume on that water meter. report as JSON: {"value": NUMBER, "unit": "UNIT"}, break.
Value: {"value": 5291.8230, "unit": "m³"}
